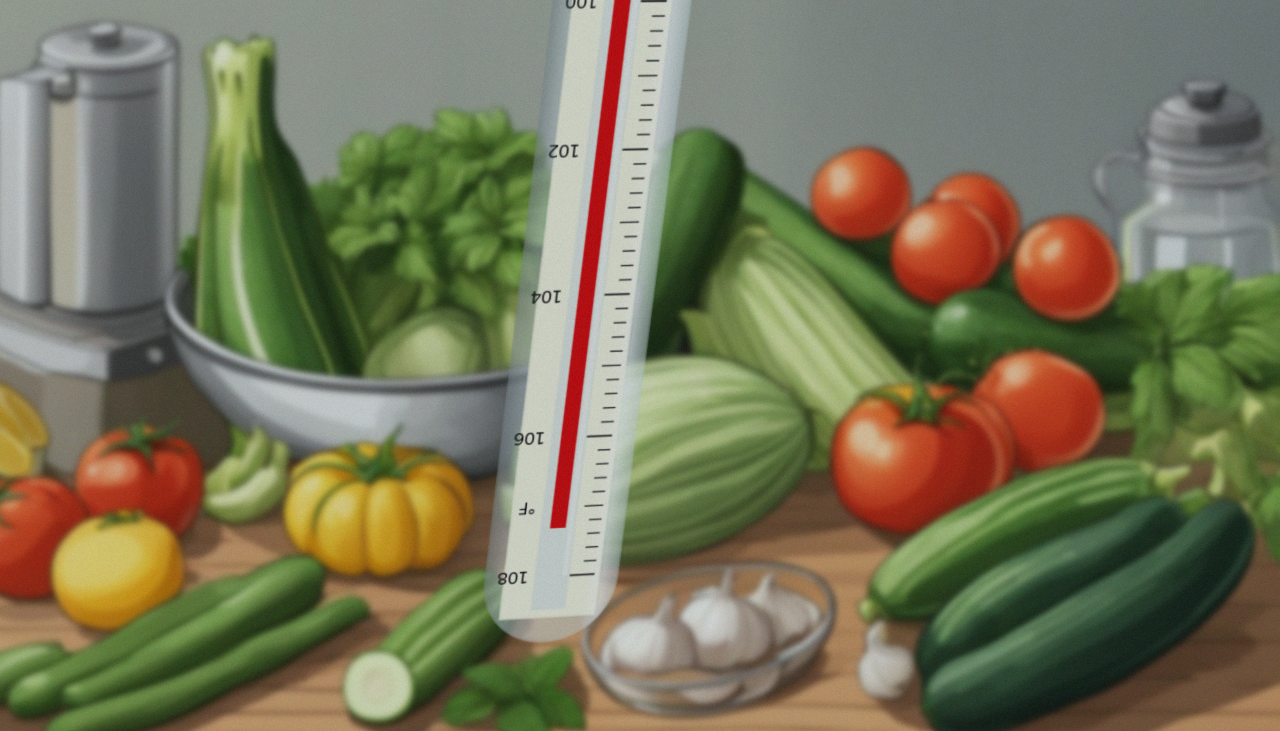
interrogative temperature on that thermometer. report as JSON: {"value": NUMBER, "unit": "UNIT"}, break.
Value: {"value": 107.3, "unit": "°F"}
